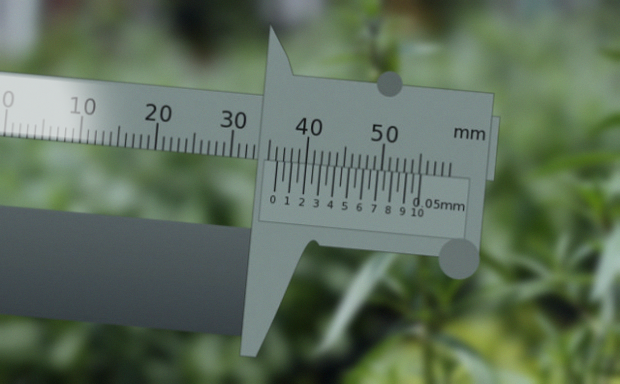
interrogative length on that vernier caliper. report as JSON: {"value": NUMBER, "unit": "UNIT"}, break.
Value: {"value": 36.2, "unit": "mm"}
